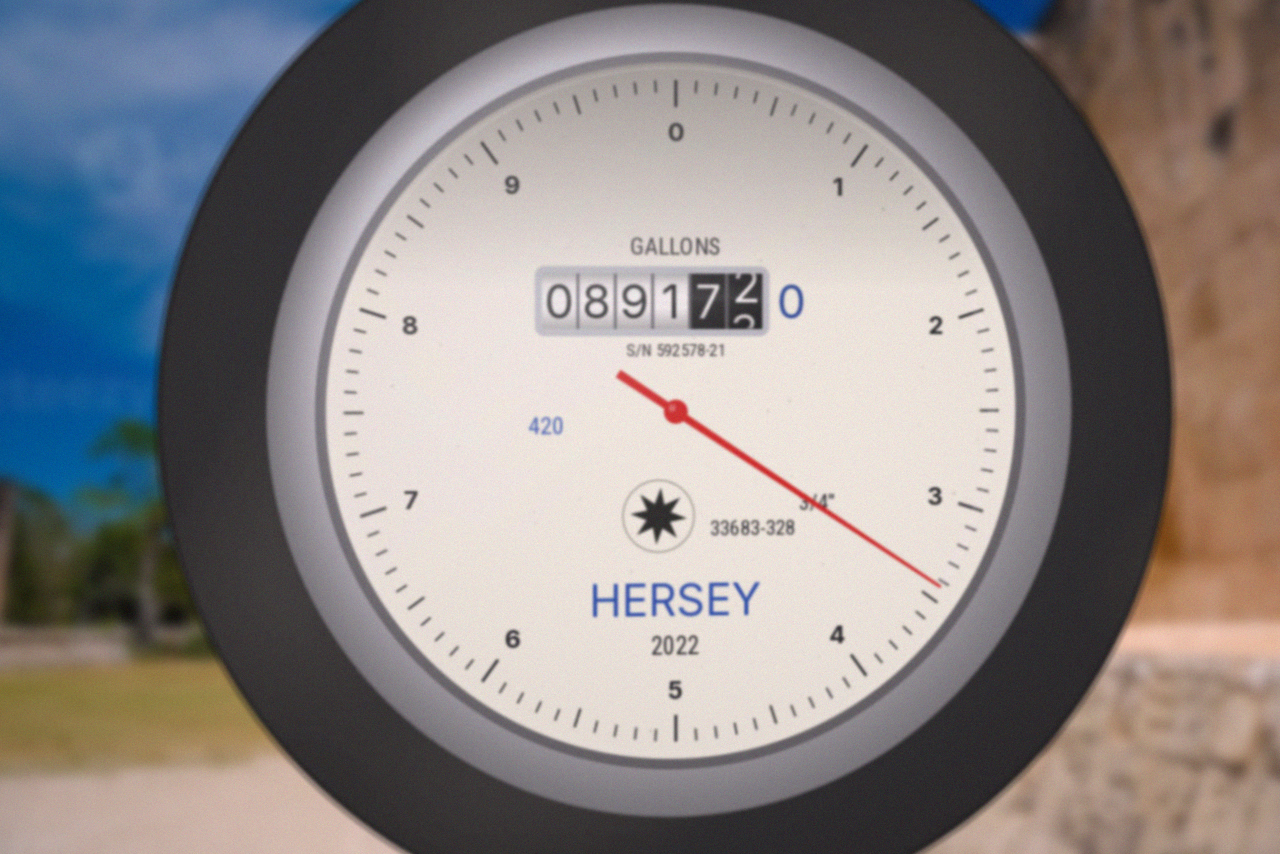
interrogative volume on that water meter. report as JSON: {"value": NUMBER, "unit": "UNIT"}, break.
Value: {"value": 891723.4, "unit": "gal"}
